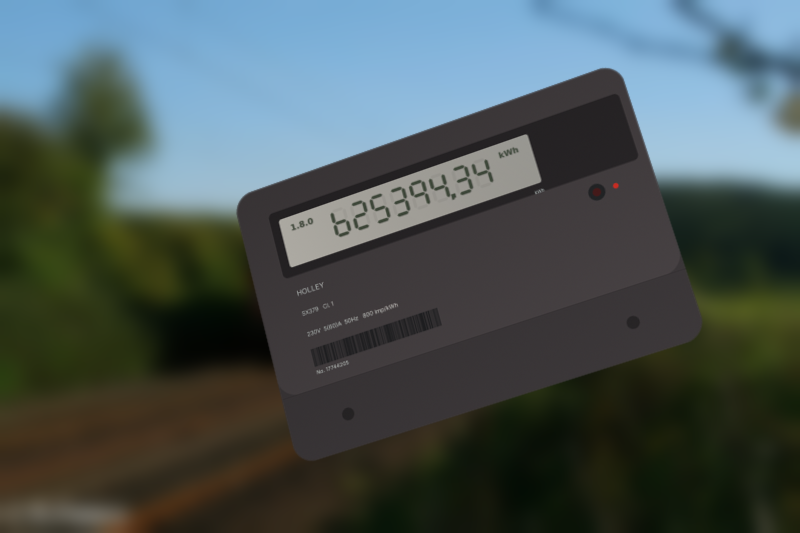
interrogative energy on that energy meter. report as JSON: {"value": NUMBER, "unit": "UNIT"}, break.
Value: {"value": 625394.34, "unit": "kWh"}
